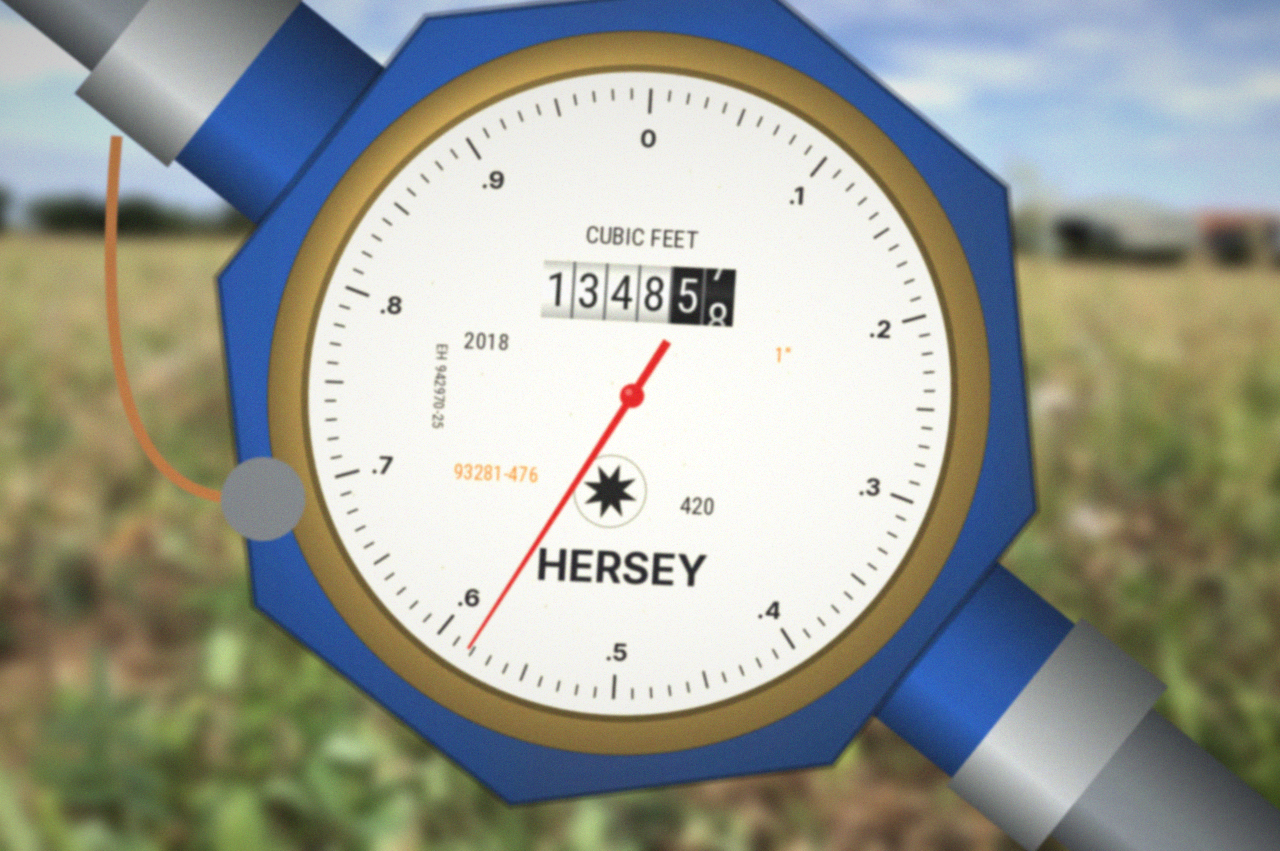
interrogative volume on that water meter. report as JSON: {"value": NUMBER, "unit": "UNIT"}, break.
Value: {"value": 134857.58, "unit": "ft³"}
